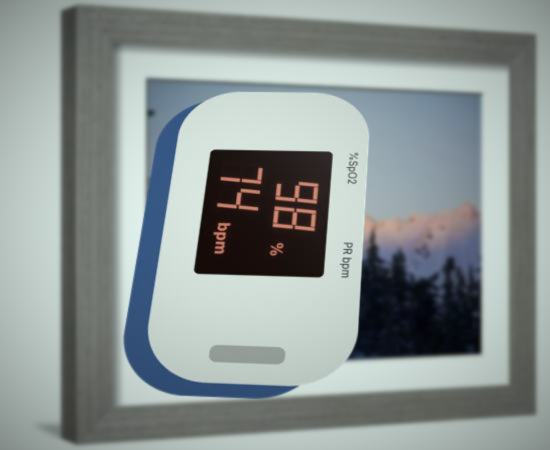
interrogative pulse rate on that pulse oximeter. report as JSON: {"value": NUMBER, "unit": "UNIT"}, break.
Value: {"value": 74, "unit": "bpm"}
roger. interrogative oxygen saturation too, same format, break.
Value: {"value": 98, "unit": "%"}
